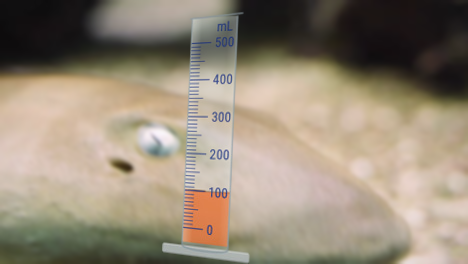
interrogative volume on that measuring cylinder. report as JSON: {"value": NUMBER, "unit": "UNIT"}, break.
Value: {"value": 100, "unit": "mL"}
